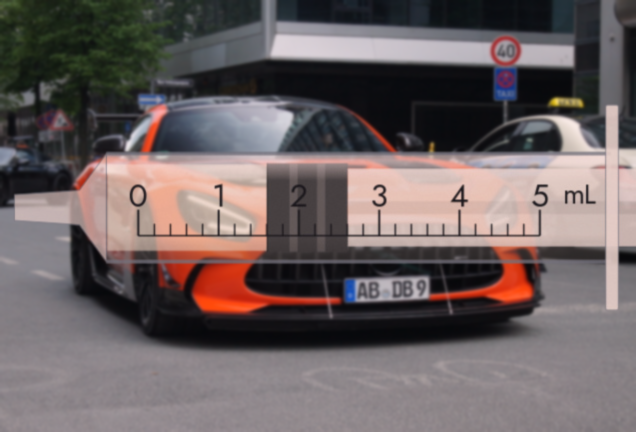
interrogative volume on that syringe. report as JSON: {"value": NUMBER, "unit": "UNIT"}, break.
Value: {"value": 1.6, "unit": "mL"}
